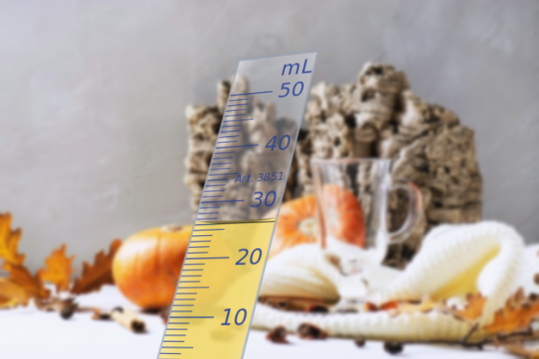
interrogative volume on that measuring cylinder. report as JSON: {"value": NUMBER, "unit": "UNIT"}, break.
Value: {"value": 26, "unit": "mL"}
